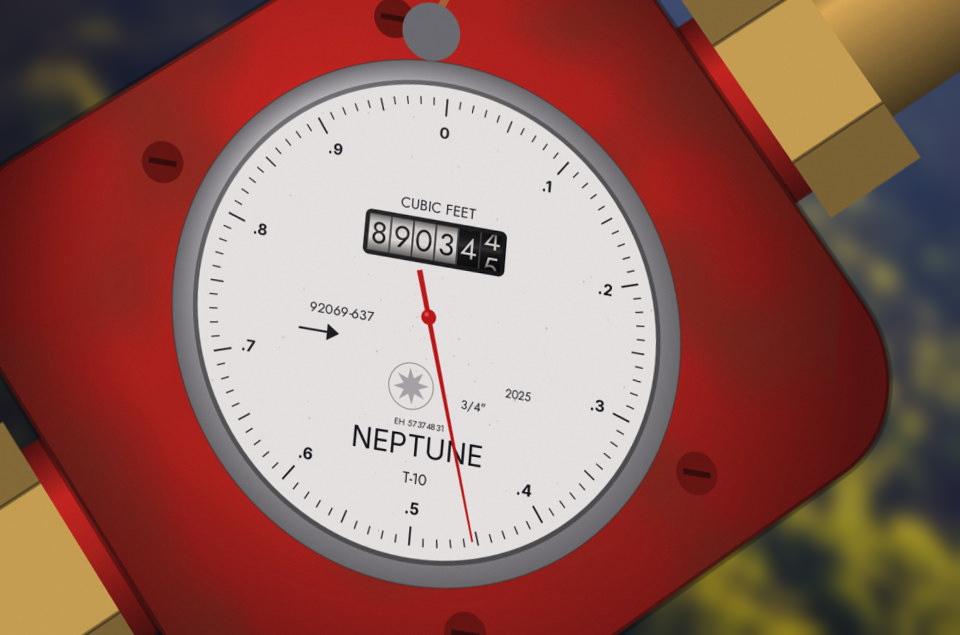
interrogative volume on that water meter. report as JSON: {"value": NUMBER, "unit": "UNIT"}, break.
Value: {"value": 890344.45, "unit": "ft³"}
